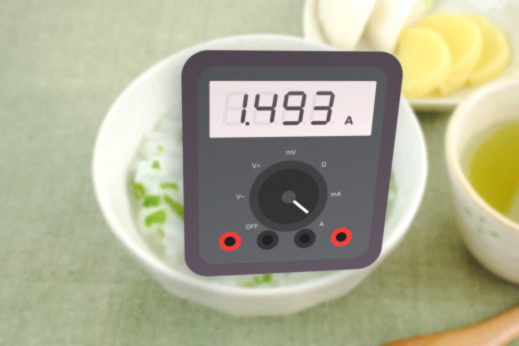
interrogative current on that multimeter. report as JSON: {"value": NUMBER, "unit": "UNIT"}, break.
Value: {"value": 1.493, "unit": "A"}
